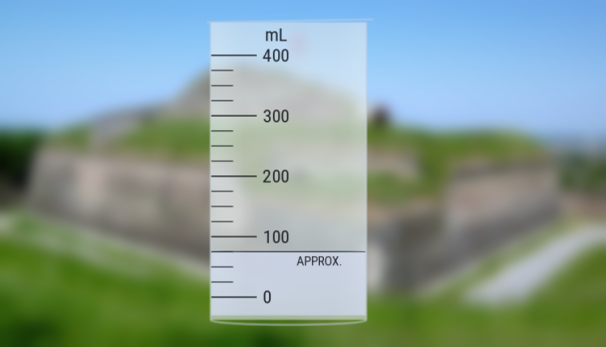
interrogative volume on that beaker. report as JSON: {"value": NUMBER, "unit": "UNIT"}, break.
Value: {"value": 75, "unit": "mL"}
